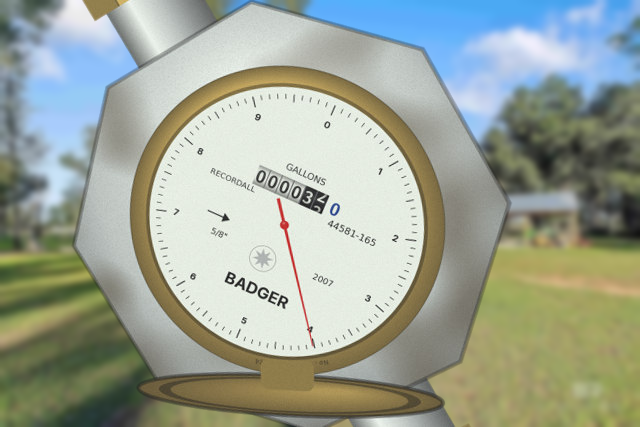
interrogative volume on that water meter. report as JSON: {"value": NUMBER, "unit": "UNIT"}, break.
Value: {"value": 324.0, "unit": "gal"}
